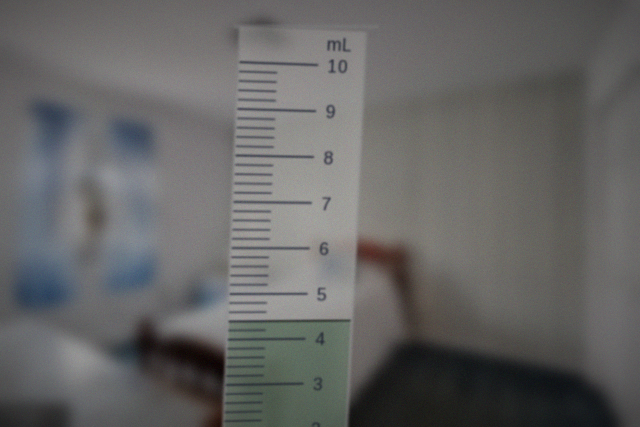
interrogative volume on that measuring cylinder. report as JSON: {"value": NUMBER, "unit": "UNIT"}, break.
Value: {"value": 4.4, "unit": "mL"}
